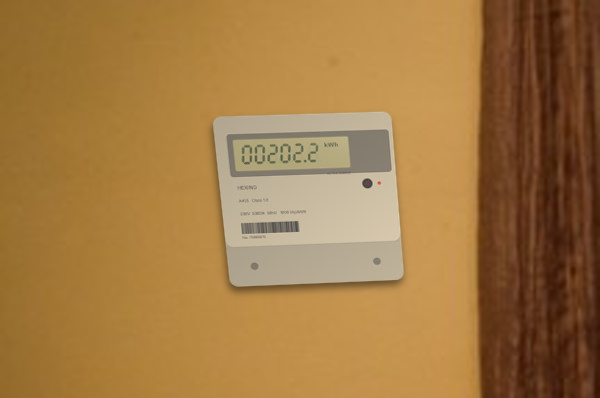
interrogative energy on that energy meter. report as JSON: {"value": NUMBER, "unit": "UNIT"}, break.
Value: {"value": 202.2, "unit": "kWh"}
